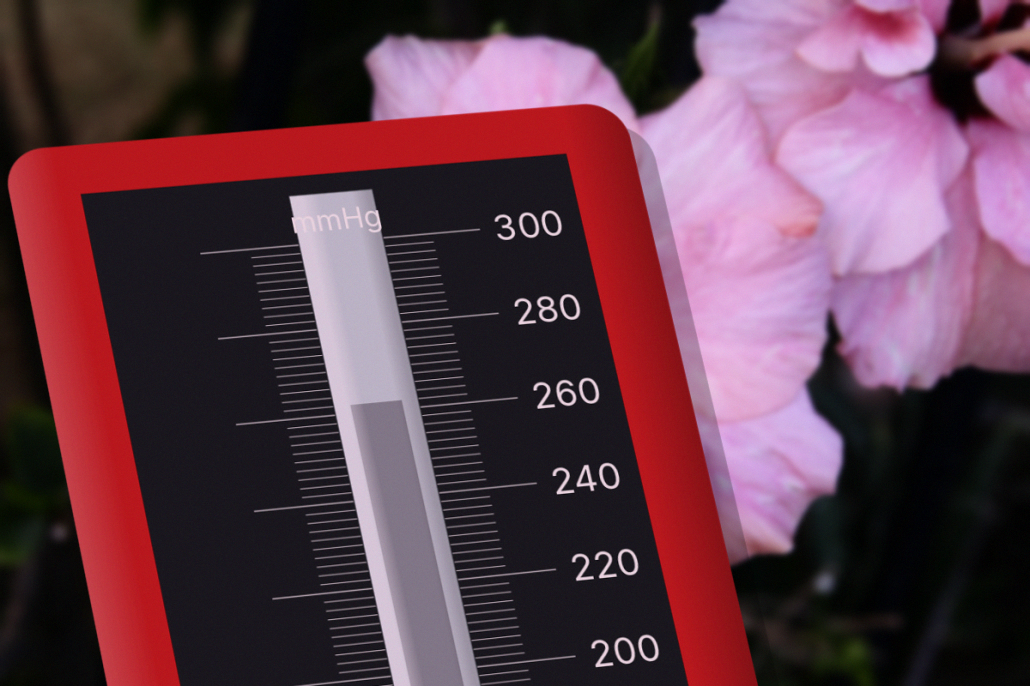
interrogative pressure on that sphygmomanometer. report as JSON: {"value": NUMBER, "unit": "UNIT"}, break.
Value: {"value": 262, "unit": "mmHg"}
